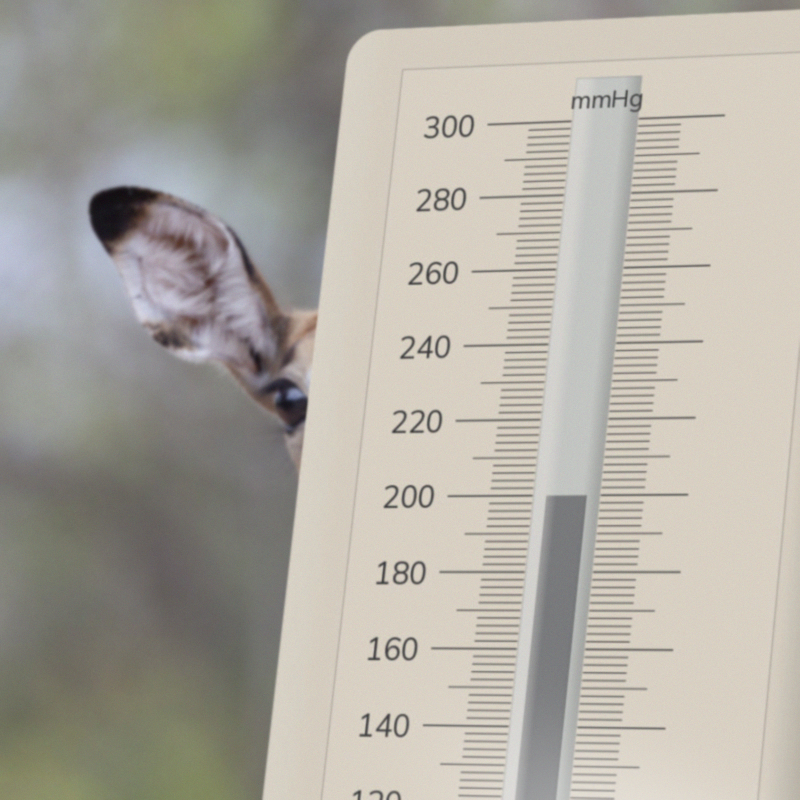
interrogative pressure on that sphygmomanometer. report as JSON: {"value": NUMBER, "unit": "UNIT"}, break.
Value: {"value": 200, "unit": "mmHg"}
